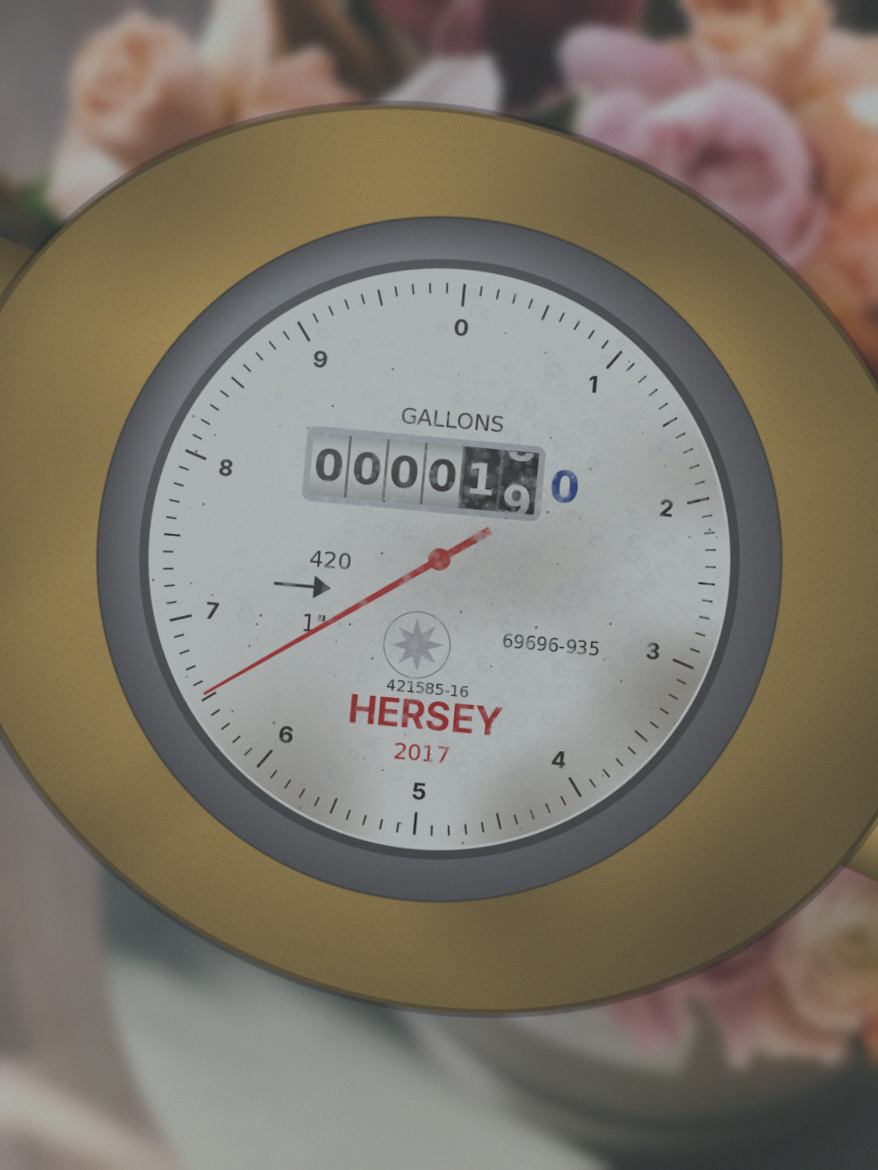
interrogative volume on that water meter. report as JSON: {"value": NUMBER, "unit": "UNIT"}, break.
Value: {"value": 186.5, "unit": "gal"}
